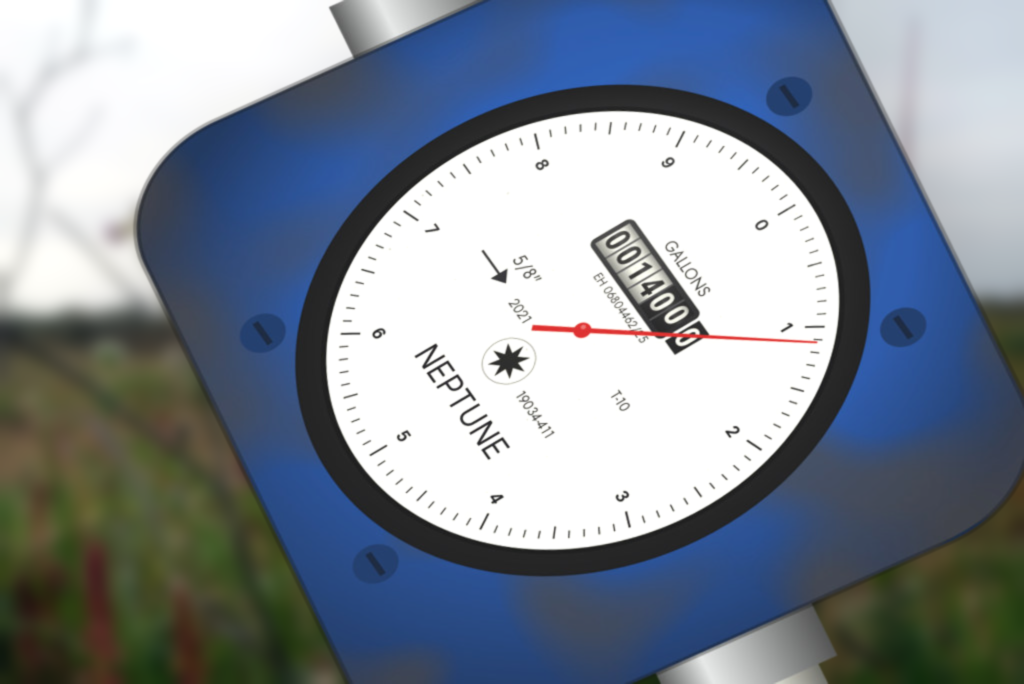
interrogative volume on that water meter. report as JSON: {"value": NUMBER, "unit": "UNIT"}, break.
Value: {"value": 14001.1, "unit": "gal"}
